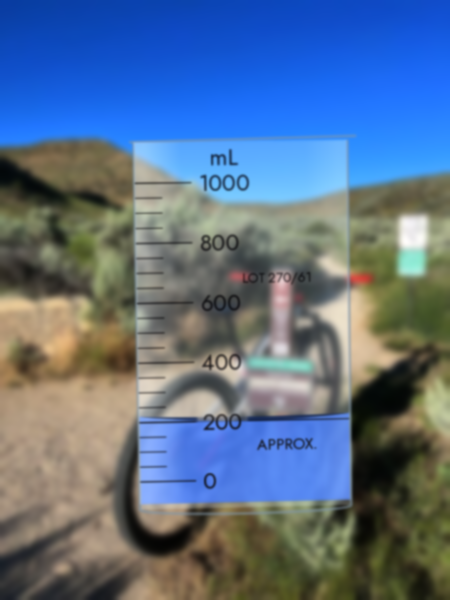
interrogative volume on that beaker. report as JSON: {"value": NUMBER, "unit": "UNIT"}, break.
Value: {"value": 200, "unit": "mL"}
